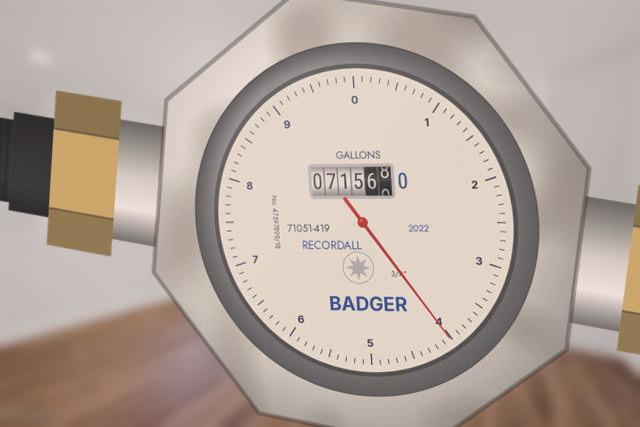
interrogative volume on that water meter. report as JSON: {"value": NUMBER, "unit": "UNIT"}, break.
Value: {"value": 715684.0, "unit": "gal"}
